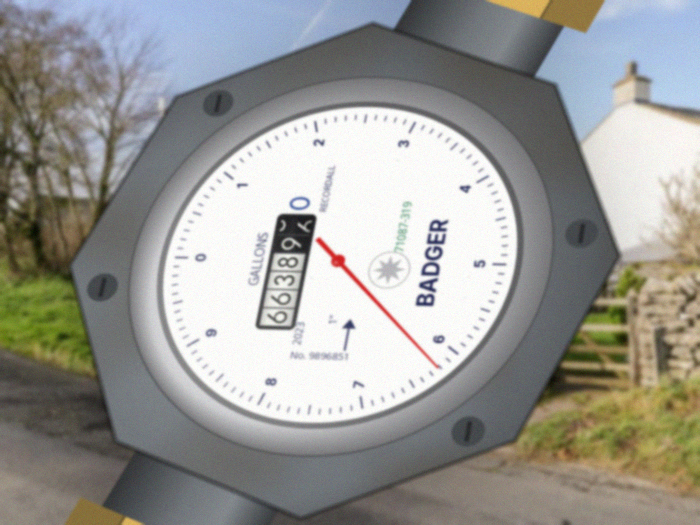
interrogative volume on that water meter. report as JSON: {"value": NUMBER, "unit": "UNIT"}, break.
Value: {"value": 6638956.2, "unit": "gal"}
